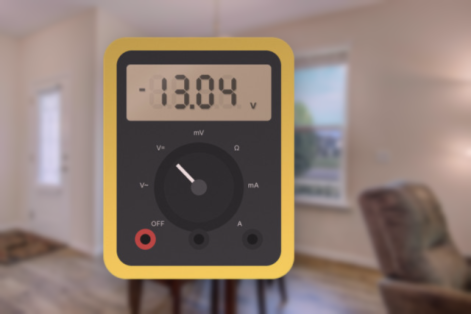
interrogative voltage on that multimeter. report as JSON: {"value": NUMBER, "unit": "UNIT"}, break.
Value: {"value": -13.04, "unit": "V"}
